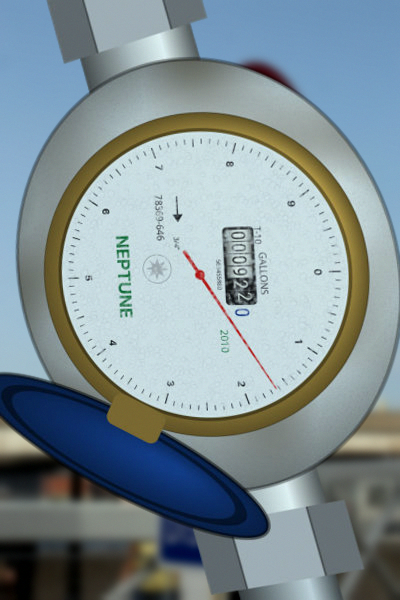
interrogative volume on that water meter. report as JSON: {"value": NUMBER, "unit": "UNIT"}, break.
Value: {"value": 9221.6, "unit": "gal"}
